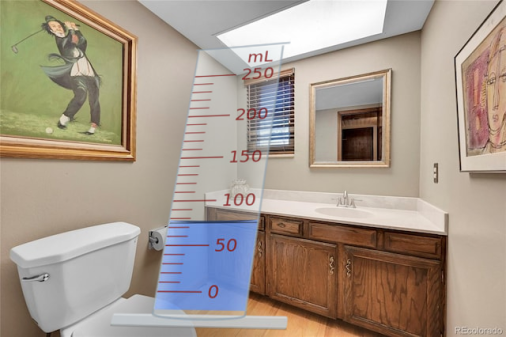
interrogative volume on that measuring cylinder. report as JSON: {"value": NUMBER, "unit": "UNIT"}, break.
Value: {"value": 75, "unit": "mL"}
